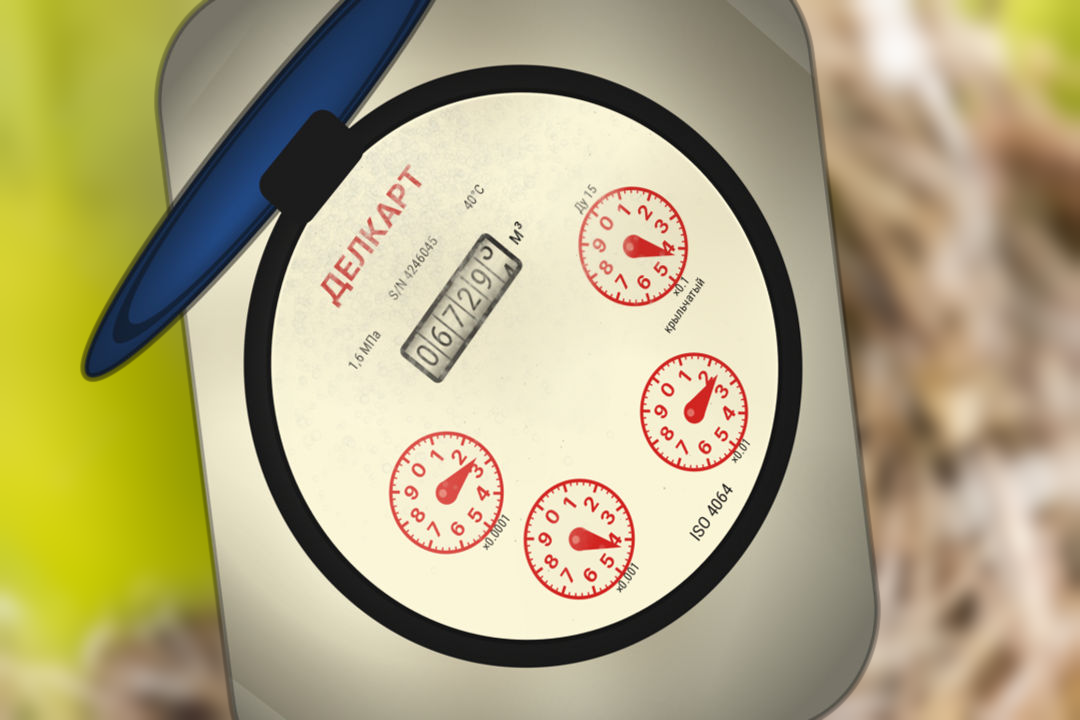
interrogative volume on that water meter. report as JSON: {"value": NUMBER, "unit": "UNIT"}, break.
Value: {"value": 67293.4242, "unit": "m³"}
